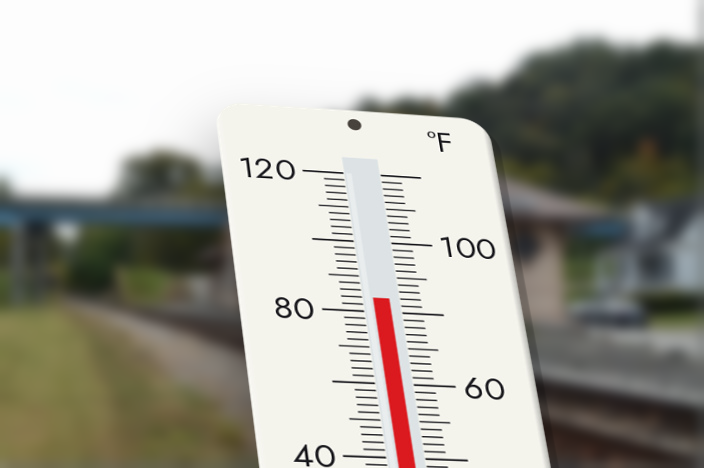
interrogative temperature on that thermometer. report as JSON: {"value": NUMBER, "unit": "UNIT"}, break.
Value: {"value": 84, "unit": "°F"}
